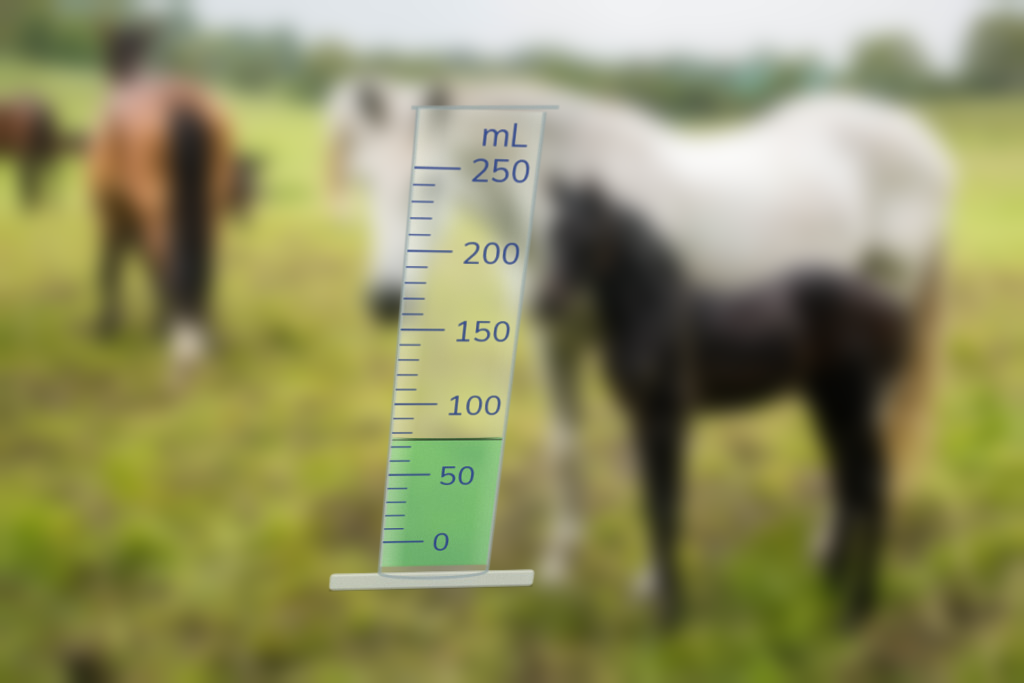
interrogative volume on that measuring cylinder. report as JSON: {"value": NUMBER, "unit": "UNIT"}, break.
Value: {"value": 75, "unit": "mL"}
